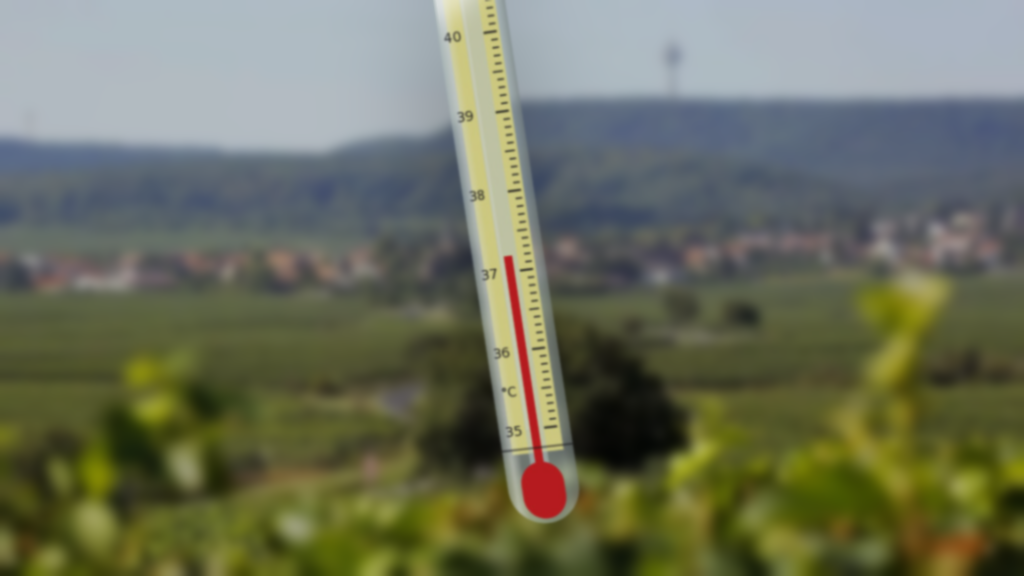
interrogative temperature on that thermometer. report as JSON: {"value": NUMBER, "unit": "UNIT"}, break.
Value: {"value": 37.2, "unit": "°C"}
